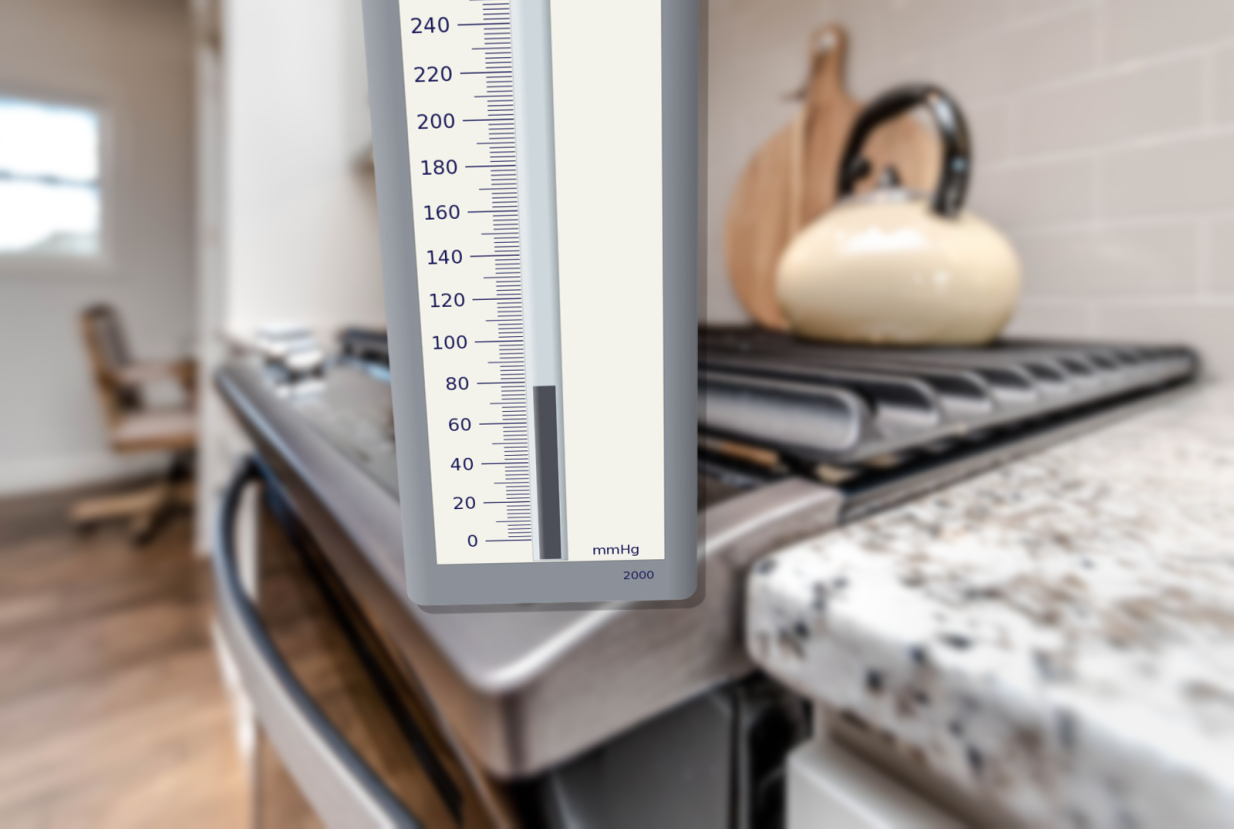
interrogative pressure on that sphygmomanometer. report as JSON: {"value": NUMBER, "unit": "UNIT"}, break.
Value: {"value": 78, "unit": "mmHg"}
